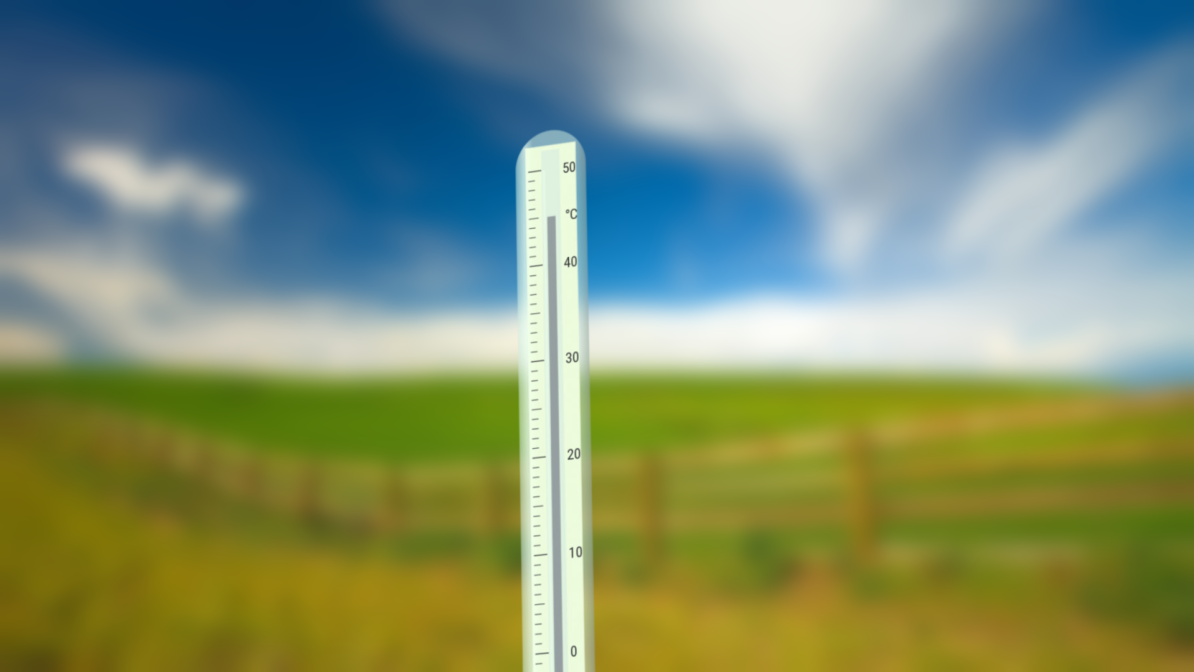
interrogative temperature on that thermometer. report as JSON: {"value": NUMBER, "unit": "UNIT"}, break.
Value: {"value": 45, "unit": "°C"}
